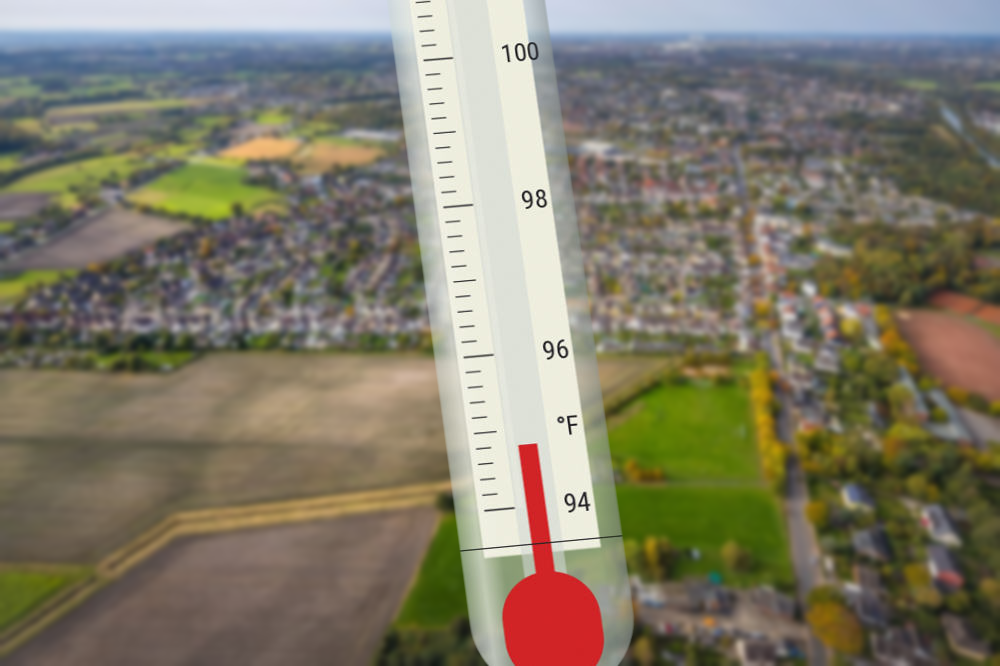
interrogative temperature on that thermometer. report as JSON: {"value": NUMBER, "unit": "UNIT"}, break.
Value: {"value": 94.8, "unit": "°F"}
